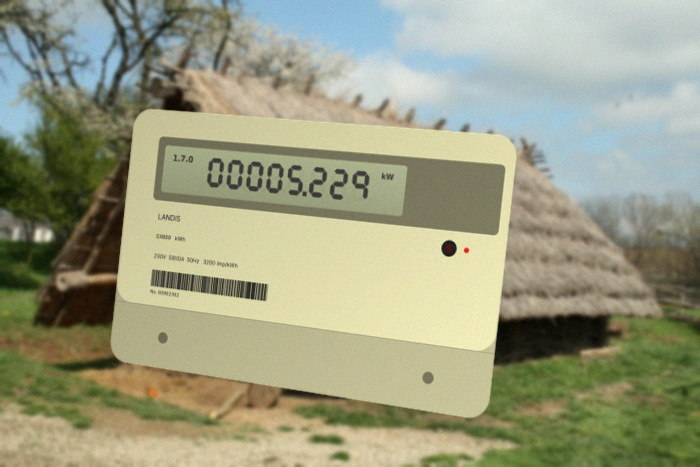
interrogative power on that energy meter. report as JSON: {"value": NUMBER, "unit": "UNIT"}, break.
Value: {"value": 5.229, "unit": "kW"}
